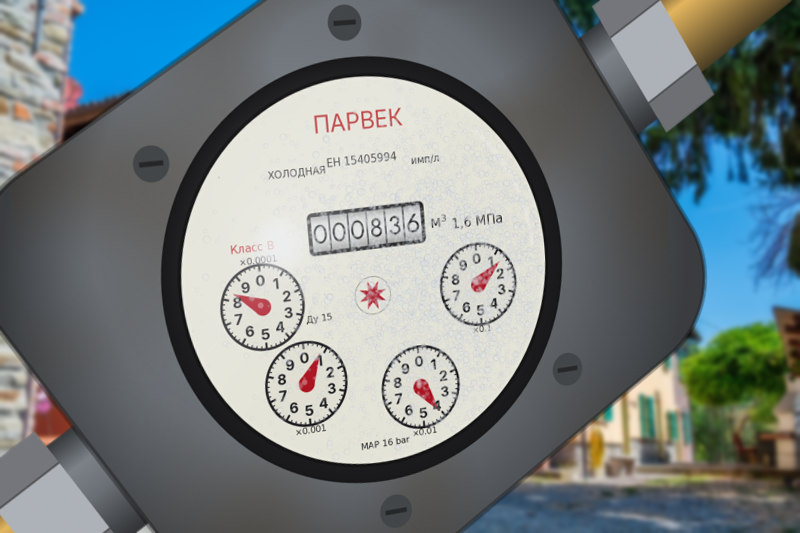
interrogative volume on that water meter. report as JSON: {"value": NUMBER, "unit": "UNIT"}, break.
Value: {"value": 836.1408, "unit": "m³"}
